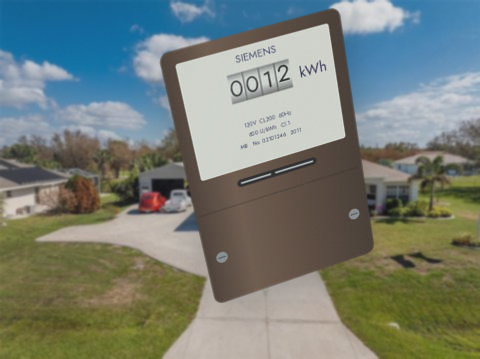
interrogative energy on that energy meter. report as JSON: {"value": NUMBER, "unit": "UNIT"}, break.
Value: {"value": 12, "unit": "kWh"}
